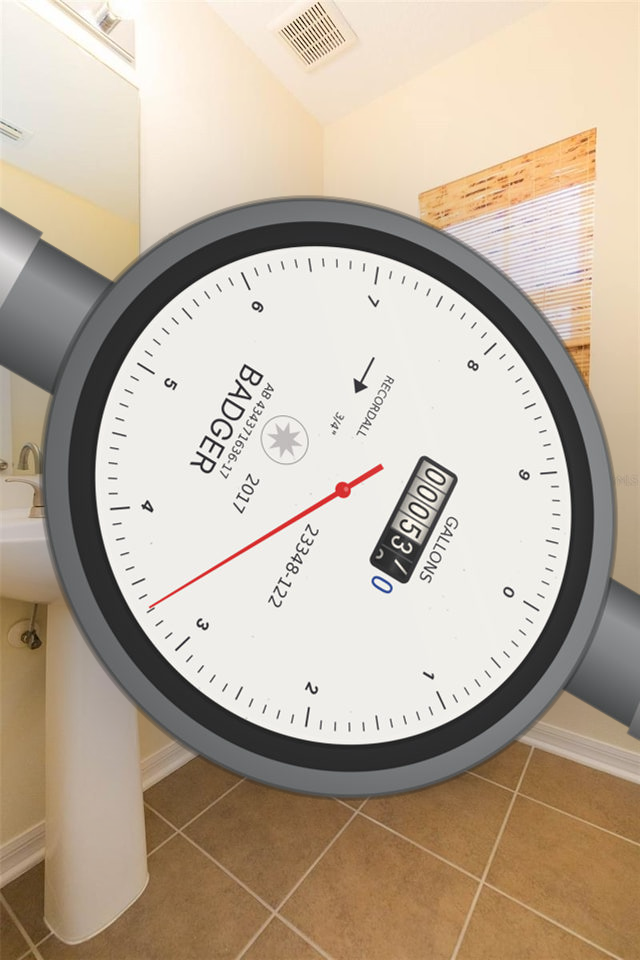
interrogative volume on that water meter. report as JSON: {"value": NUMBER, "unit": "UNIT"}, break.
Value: {"value": 5373.3, "unit": "gal"}
